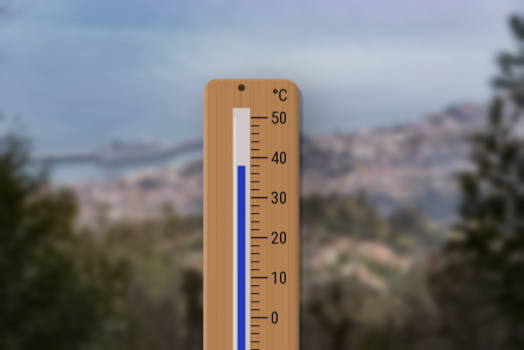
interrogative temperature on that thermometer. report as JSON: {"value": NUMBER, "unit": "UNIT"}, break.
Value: {"value": 38, "unit": "°C"}
